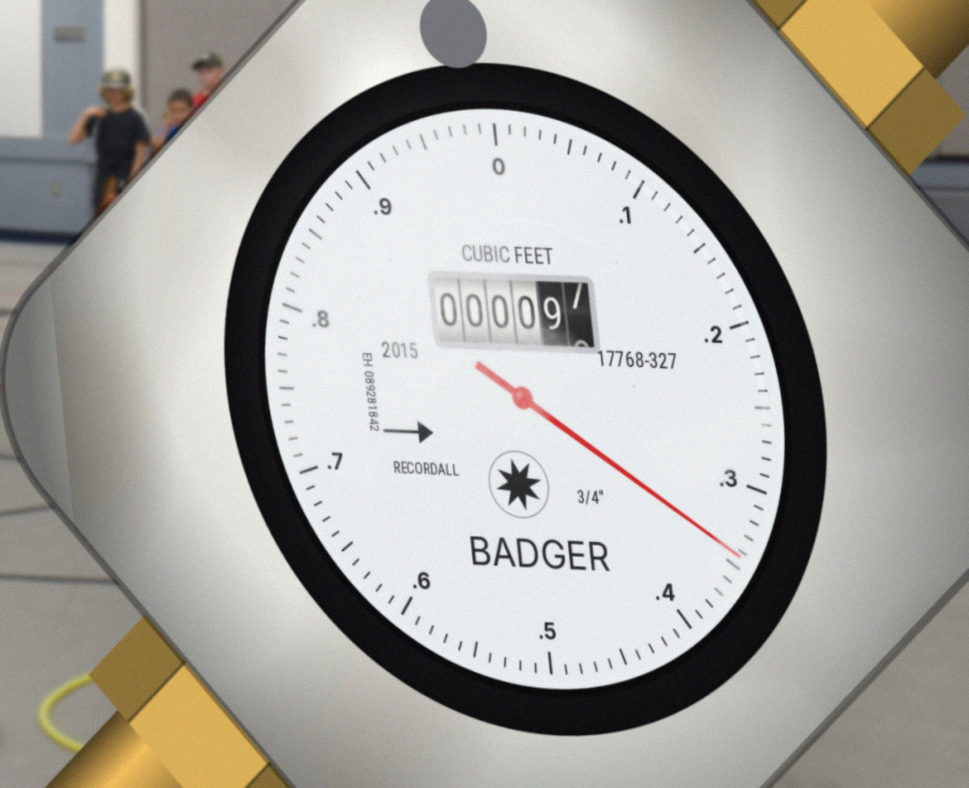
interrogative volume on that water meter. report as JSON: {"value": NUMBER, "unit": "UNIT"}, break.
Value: {"value": 97.34, "unit": "ft³"}
